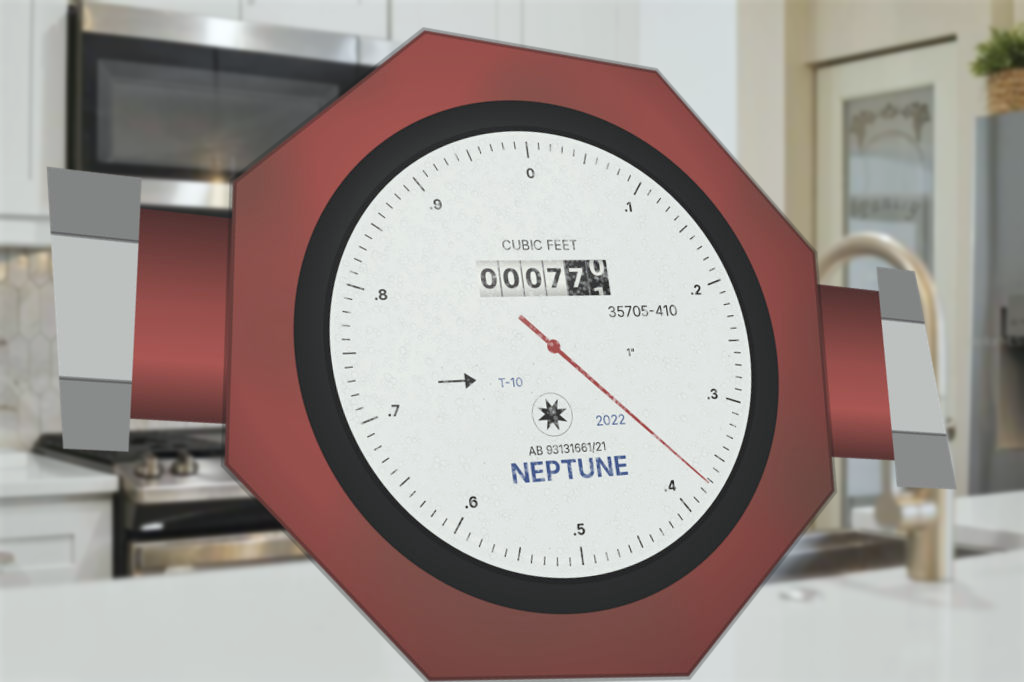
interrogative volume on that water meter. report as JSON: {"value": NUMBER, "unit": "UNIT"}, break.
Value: {"value": 770.37, "unit": "ft³"}
